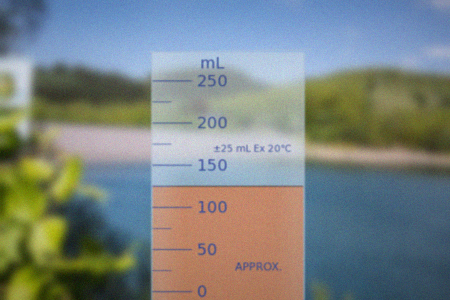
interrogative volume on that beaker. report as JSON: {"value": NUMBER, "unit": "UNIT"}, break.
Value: {"value": 125, "unit": "mL"}
